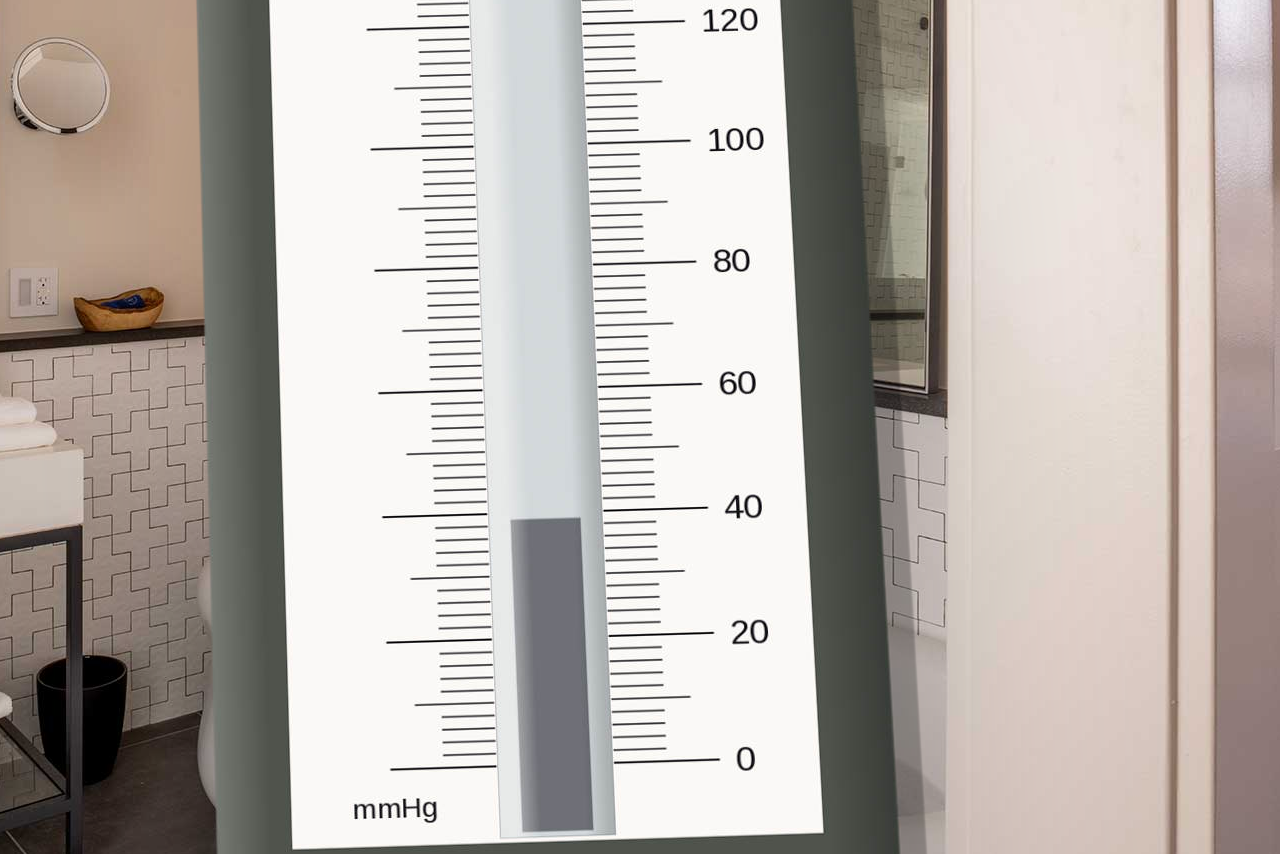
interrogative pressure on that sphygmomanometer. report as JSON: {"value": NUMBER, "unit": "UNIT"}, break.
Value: {"value": 39, "unit": "mmHg"}
